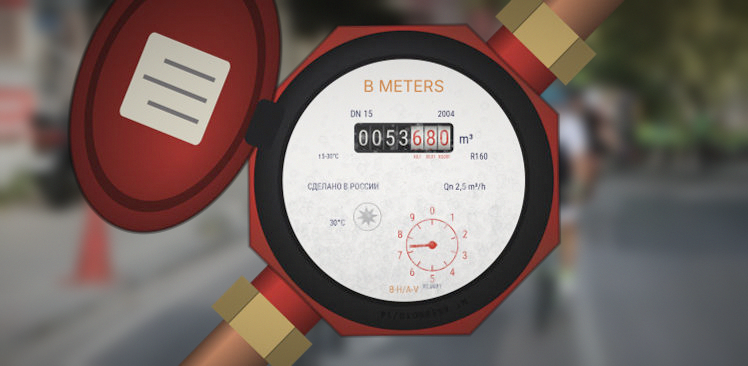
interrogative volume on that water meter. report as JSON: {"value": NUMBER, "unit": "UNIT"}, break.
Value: {"value": 53.6807, "unit": "m³"}
